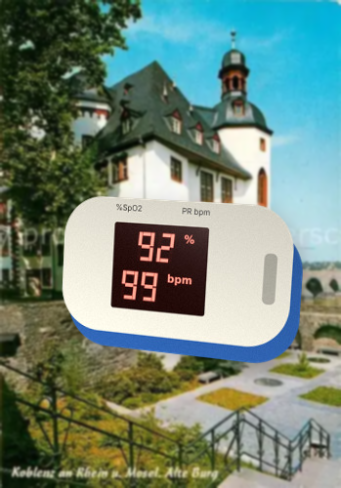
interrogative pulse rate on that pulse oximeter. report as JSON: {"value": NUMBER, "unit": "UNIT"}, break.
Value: {"value": 99, "unit": "bpm"}
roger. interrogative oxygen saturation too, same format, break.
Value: {"value": 92, "unit": "%"}
